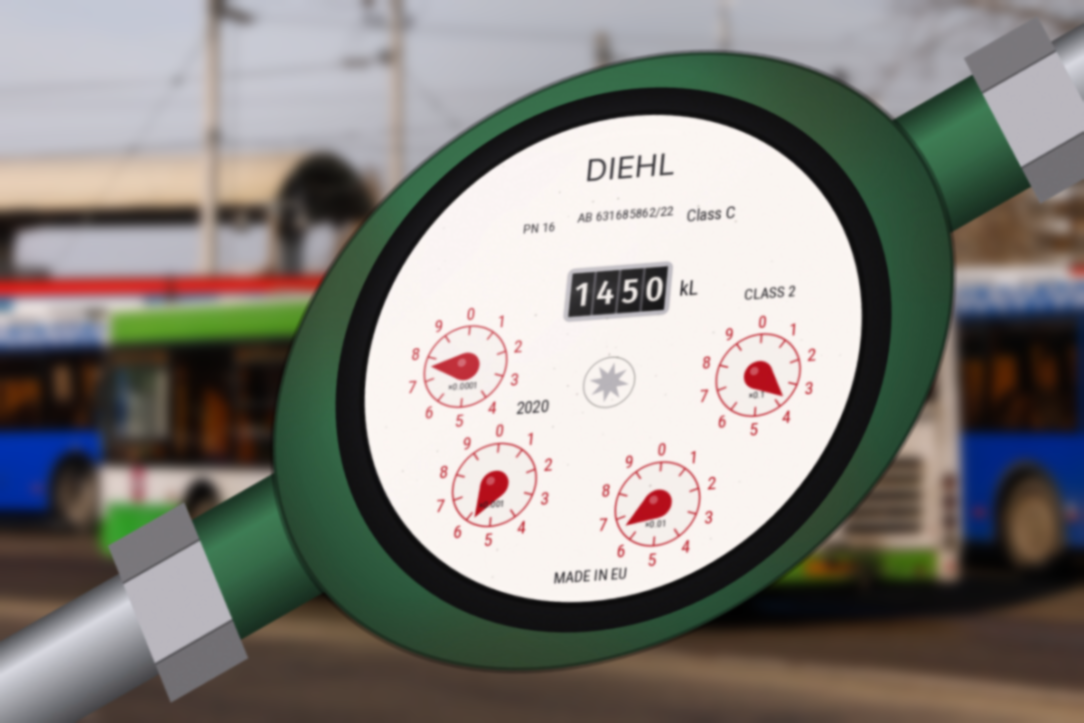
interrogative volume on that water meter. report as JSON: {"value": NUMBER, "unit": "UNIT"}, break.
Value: {"value": 1450.3657, "unit": "kL"}
